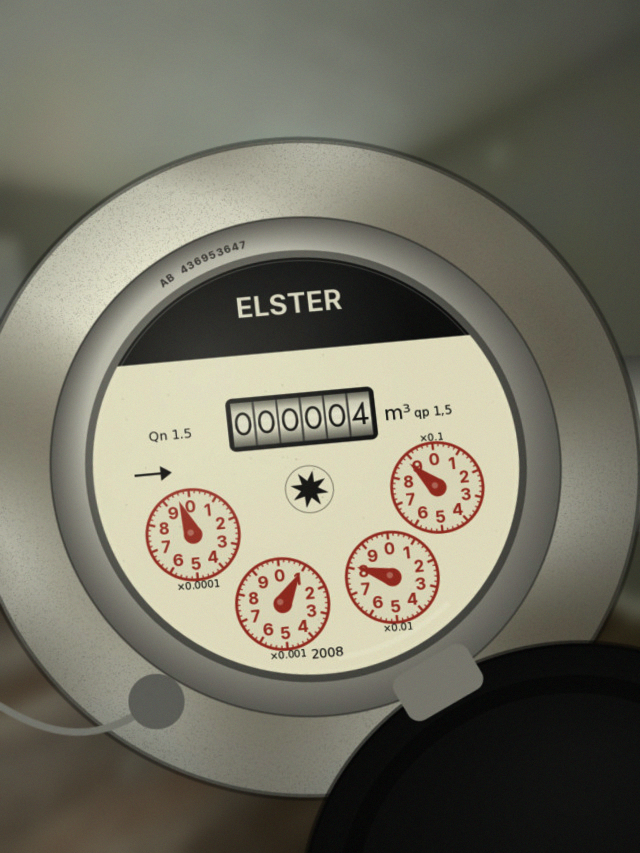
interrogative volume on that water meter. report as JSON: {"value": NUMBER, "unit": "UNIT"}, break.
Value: {"value": 4.8809, "unit": "m³"}
